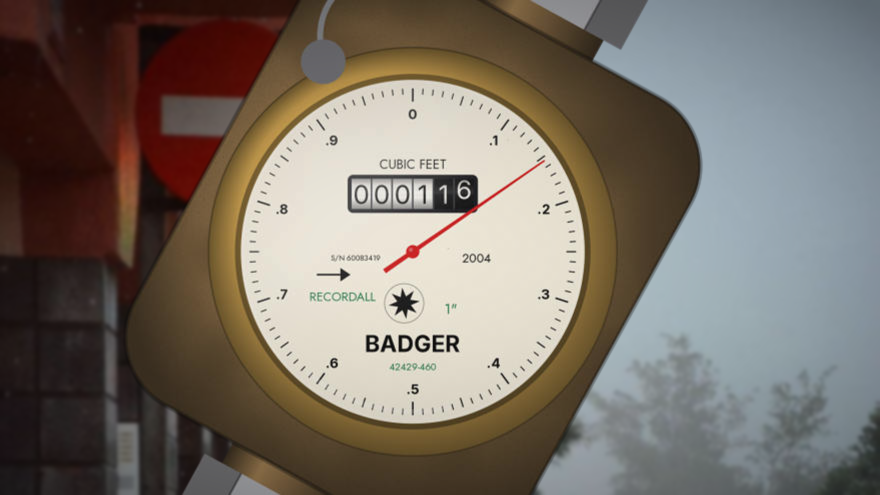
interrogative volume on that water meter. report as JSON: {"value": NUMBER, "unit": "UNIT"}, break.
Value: {"value": 116.15, "unit": "ft³"}
